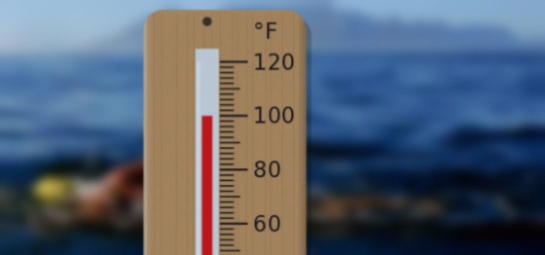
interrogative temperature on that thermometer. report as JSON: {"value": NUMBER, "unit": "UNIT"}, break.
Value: {"value": 100, "unit": "°F"}
